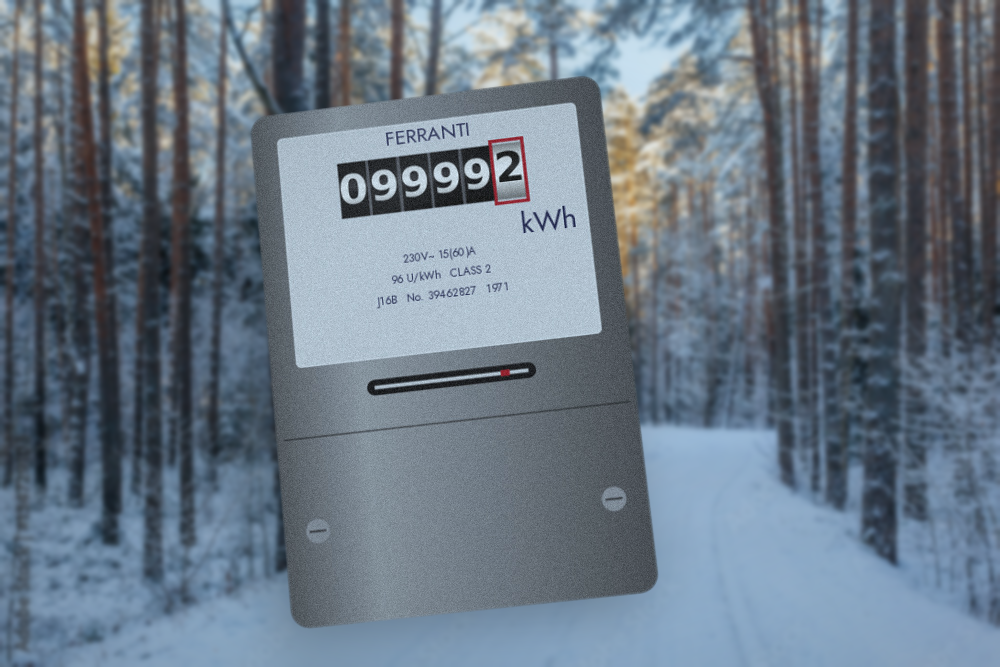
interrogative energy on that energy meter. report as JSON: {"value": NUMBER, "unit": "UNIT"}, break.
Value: {"value": 9999.2, "unit": "kWh"}
